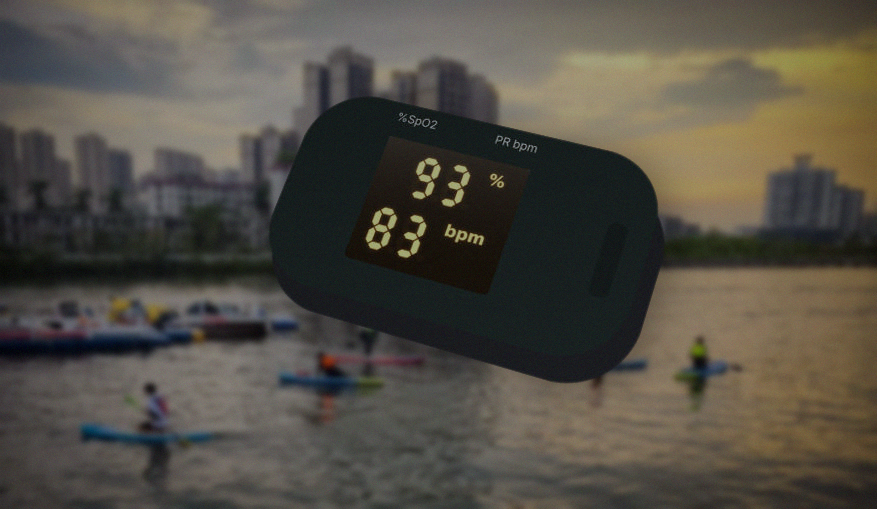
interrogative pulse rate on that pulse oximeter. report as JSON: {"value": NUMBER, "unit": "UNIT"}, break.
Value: {"value": 83, "unit": "bpm"}
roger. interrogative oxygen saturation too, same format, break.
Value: {"value": 93, "unit": "%"}
